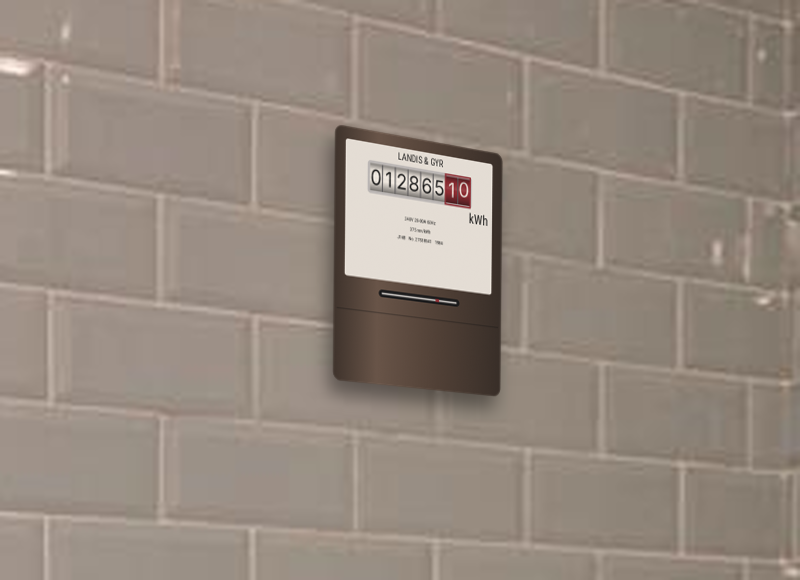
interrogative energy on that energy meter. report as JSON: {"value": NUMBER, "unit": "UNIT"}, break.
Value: {"value": 12865.10, "unit": "kWh"}
